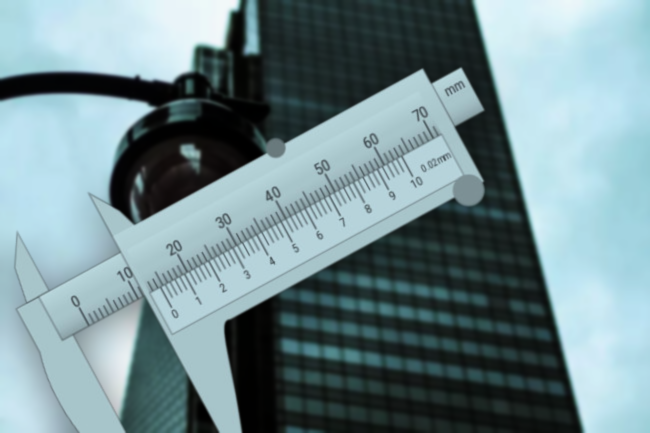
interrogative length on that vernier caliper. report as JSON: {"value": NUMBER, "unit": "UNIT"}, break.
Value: {"value": 14.5, "unit": "mm"}
